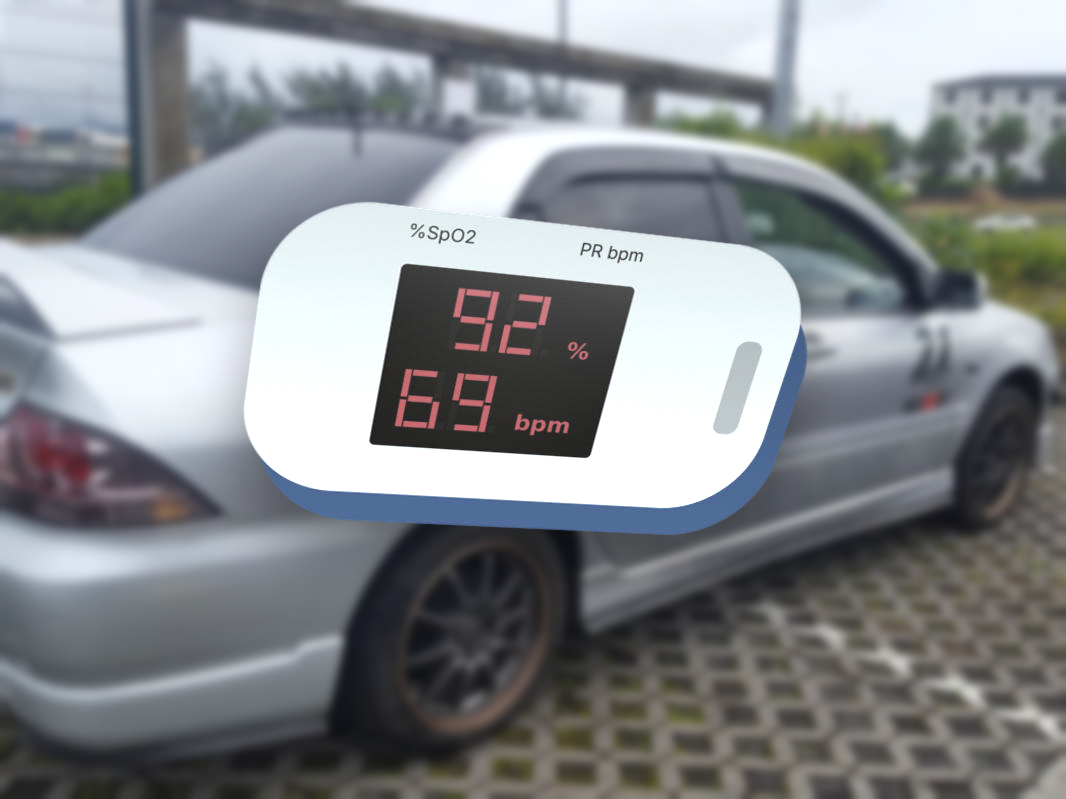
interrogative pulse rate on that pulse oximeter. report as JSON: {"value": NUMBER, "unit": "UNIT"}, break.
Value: {"value": 69, "unit": "bpm"}
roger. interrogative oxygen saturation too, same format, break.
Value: {"value": 92, "unit": "%"}
